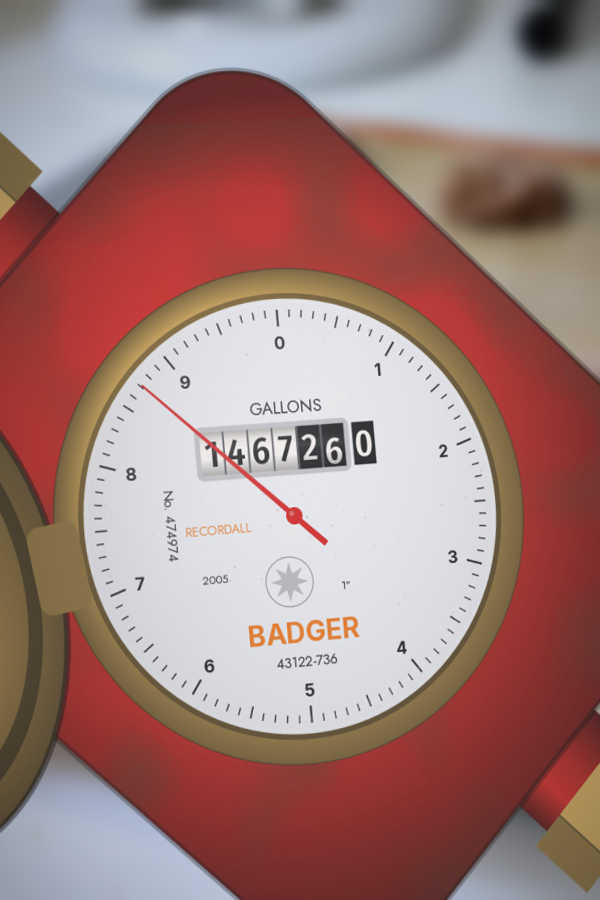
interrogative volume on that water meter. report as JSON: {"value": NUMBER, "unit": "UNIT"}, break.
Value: {"value": 1467258.7, "unit": "gal"}
